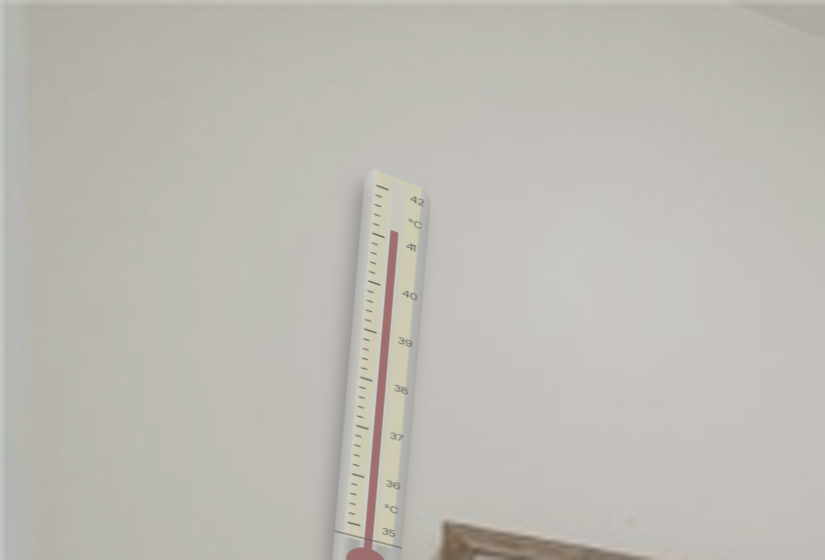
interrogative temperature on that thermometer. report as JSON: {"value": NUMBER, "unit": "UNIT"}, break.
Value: {"value": 41.2, "unit": "°C"}
